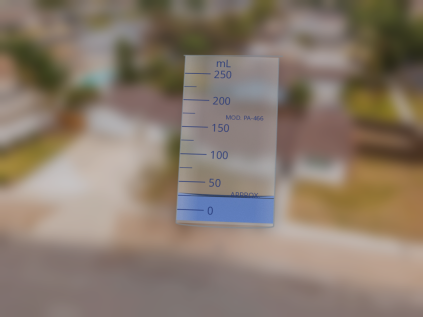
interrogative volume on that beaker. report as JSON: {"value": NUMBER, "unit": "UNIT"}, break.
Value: {"value": 25, "unit": "mL"}
